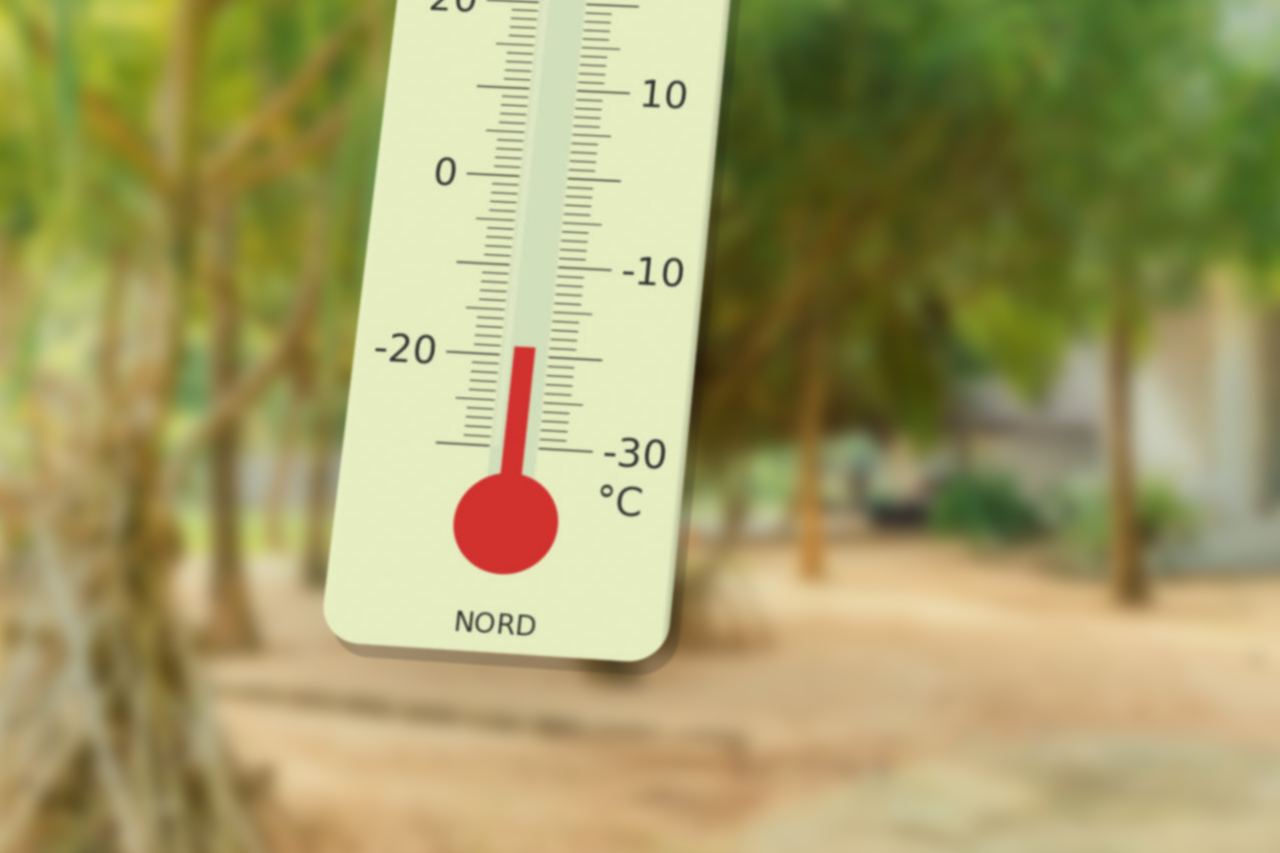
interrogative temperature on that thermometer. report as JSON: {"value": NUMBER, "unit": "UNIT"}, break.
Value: {"value": -19, "unit": "°C"}
